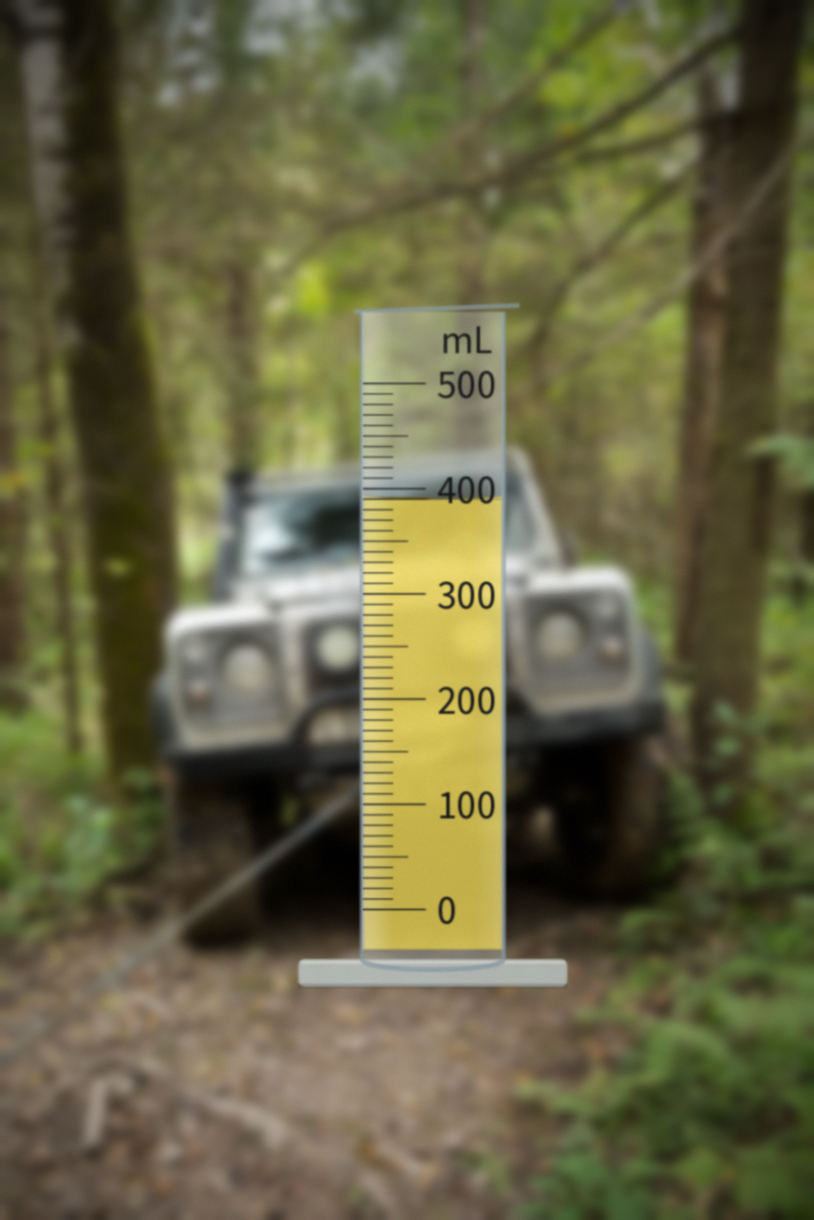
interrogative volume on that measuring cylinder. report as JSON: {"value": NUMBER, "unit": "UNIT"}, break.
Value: {"value": 390, "unit": "mL"}
